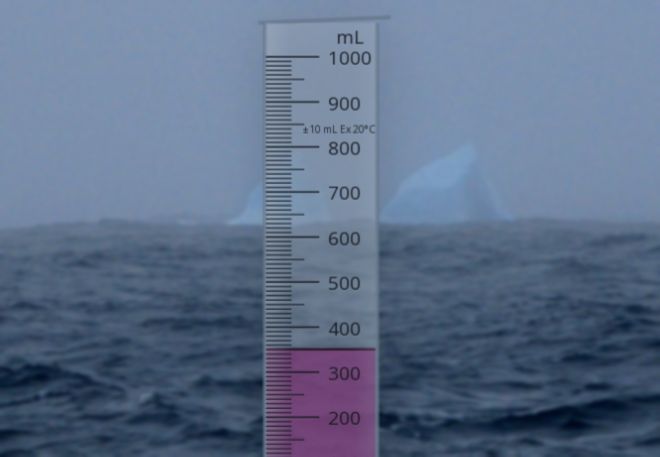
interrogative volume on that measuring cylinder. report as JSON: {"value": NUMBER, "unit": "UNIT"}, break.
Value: {"value": 350, "unit": "mL"}
